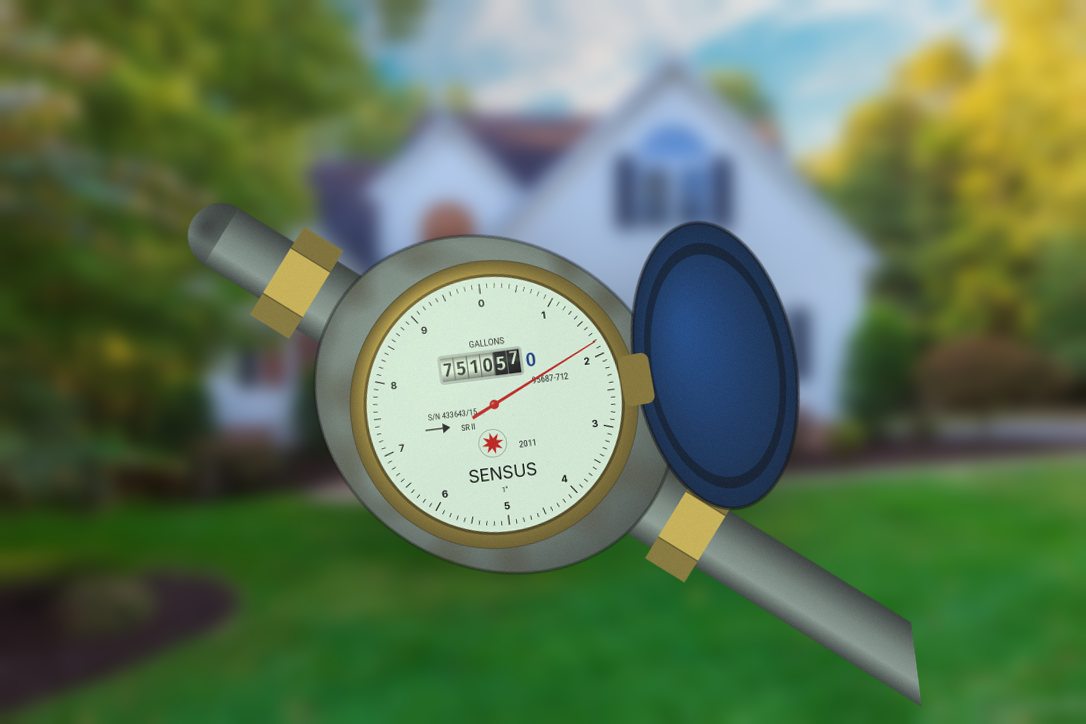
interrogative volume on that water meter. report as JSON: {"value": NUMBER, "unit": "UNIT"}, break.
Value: {"value": 7510571.8, "unit": "gal"}
